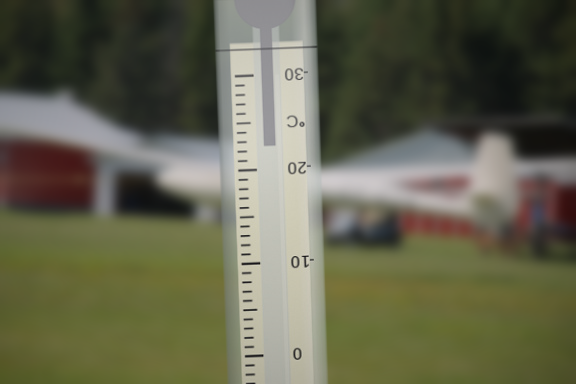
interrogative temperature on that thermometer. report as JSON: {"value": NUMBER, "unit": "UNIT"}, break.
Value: {"value": -22.5, "unit": "°C"}
